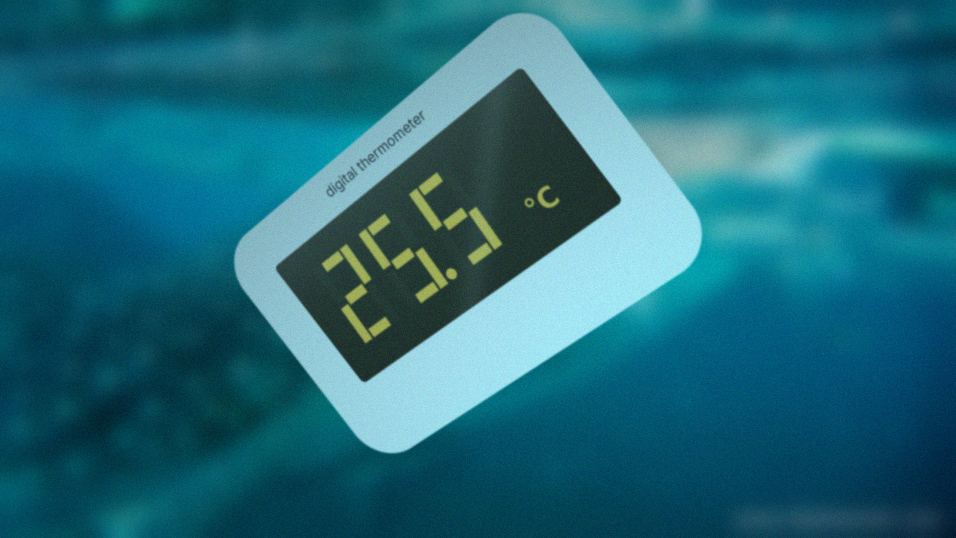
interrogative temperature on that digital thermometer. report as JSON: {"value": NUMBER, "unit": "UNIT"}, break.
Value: {"value": 25.5, "unit": "°C"}
